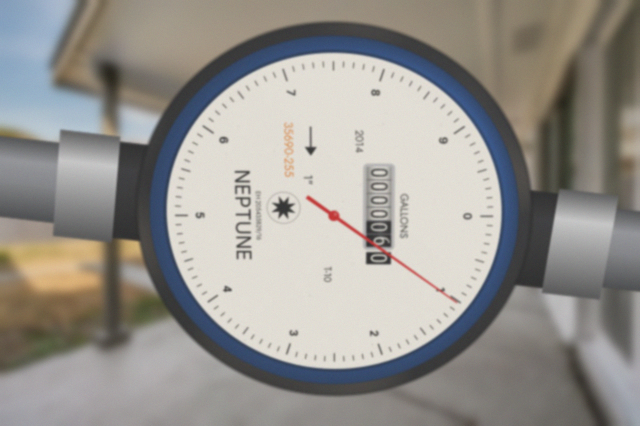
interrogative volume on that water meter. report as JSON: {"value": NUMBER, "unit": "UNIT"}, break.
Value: {"value": 61.0, "unit": "gal"}
